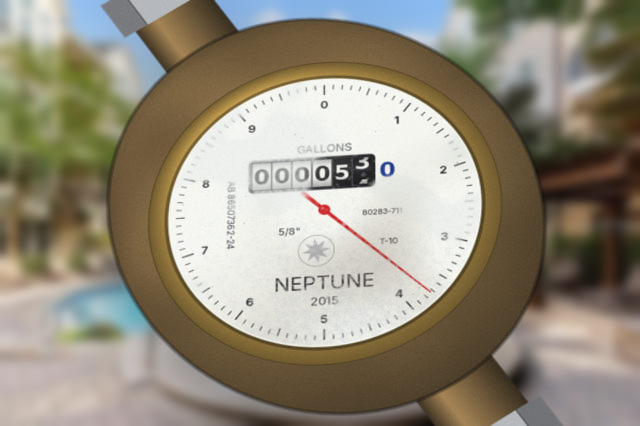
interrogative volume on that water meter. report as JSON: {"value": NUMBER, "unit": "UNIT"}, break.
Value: {"value": 533.7, "unit": "gal"}
